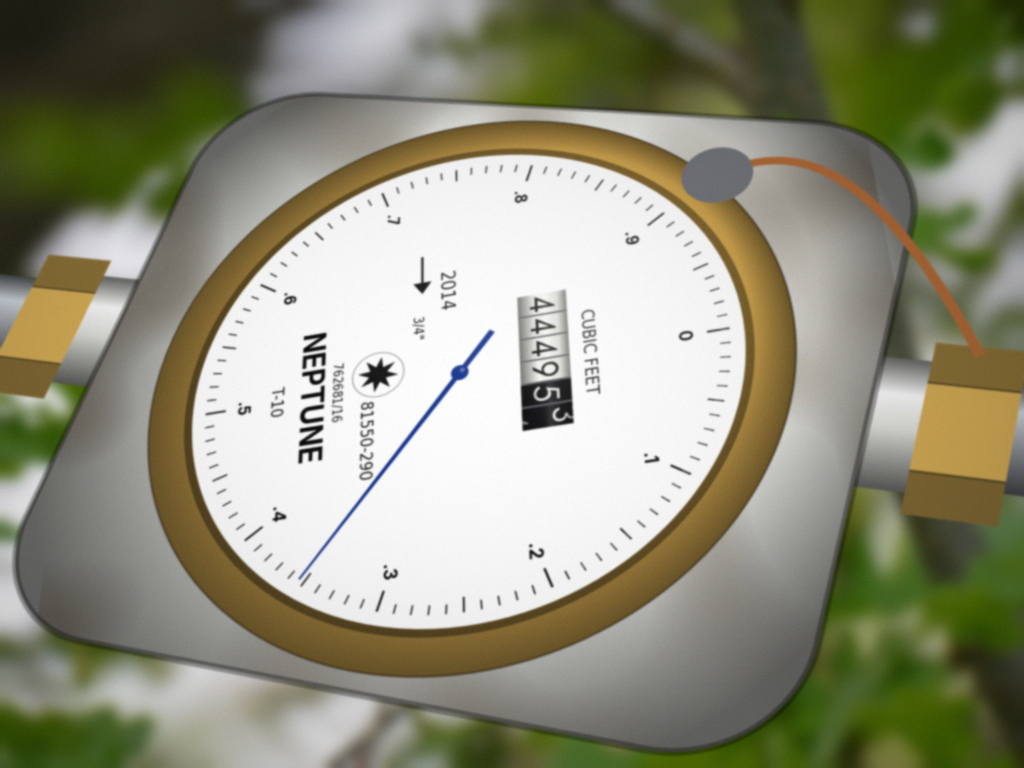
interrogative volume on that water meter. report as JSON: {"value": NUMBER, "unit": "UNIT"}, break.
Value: {"value": 444953.35, "unit": "ft³"}
